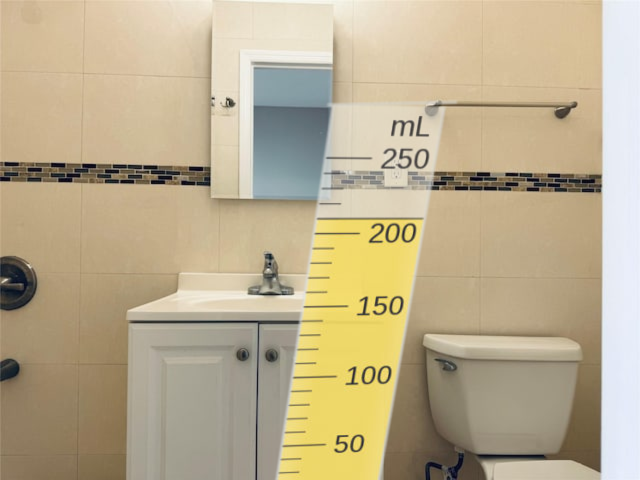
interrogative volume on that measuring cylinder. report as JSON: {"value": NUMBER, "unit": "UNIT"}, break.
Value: {"value": 210, "unit": "mL"}
